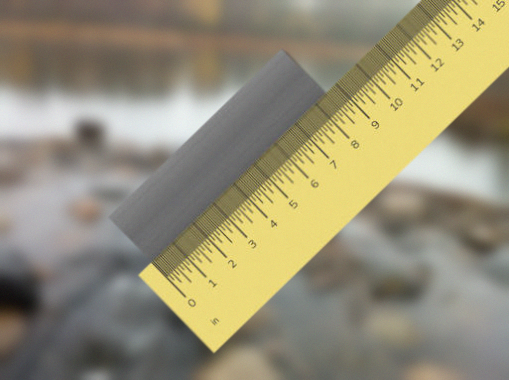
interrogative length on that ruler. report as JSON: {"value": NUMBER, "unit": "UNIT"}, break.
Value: {"value": 8.5, "unit": "in"}
